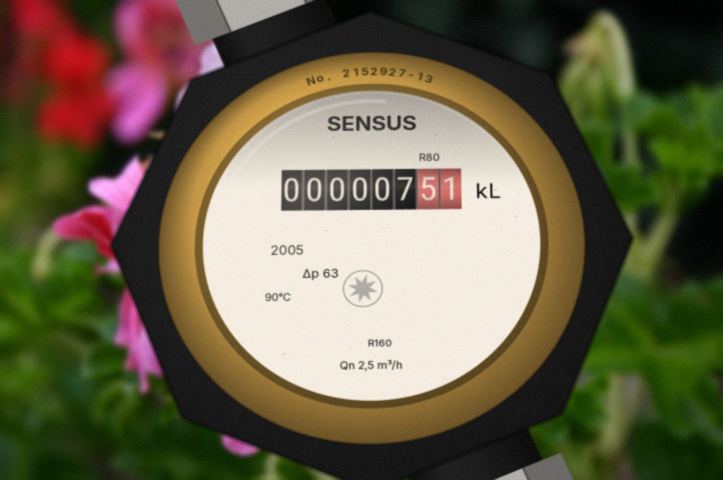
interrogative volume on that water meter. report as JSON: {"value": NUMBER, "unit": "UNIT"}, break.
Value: {"value": 7.51, "unit": "kL"}
